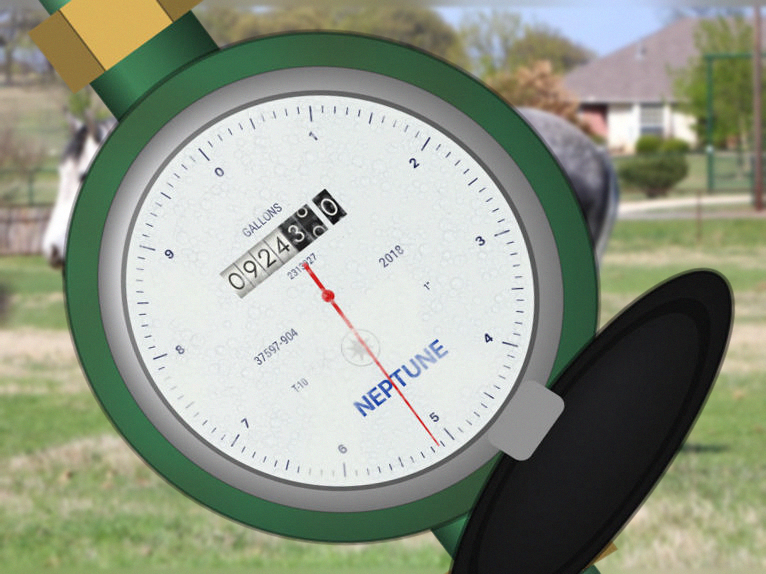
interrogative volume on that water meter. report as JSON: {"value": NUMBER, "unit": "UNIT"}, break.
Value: {"value": 924385.1, "unit": "gal"}
